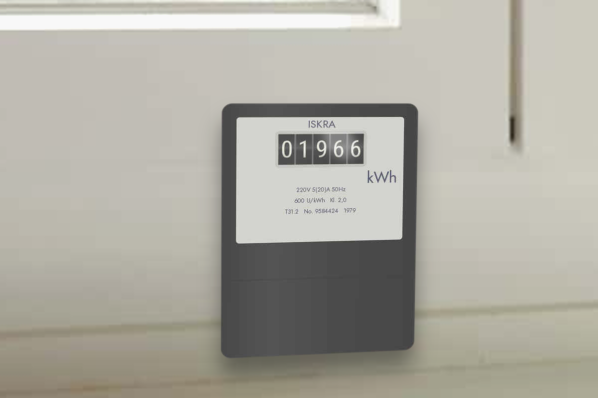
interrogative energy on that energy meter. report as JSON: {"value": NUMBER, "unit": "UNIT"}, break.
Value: {"value": 1966, "unit": "kWh"}
